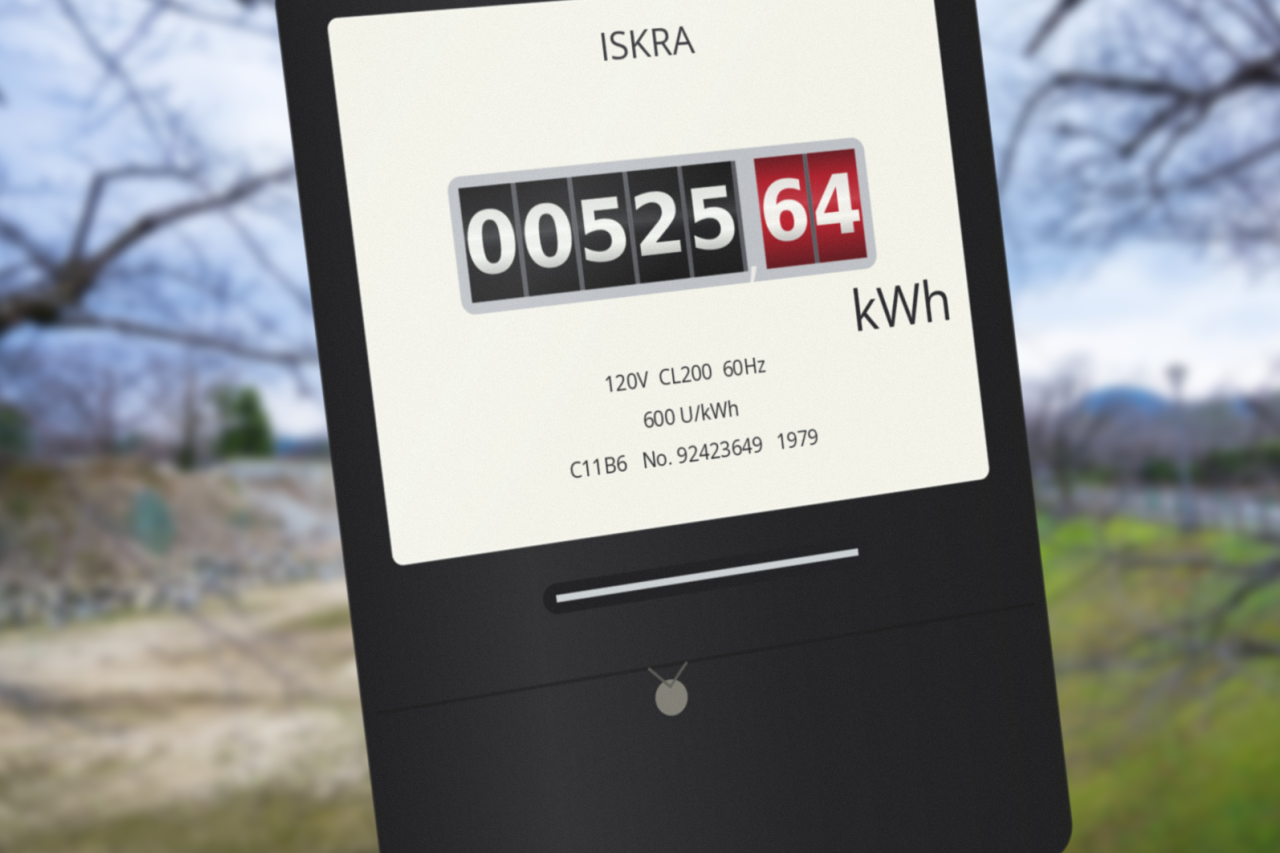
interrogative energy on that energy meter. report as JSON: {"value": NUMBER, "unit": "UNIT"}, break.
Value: {"value": 525.64, "unit": "kWh"}
